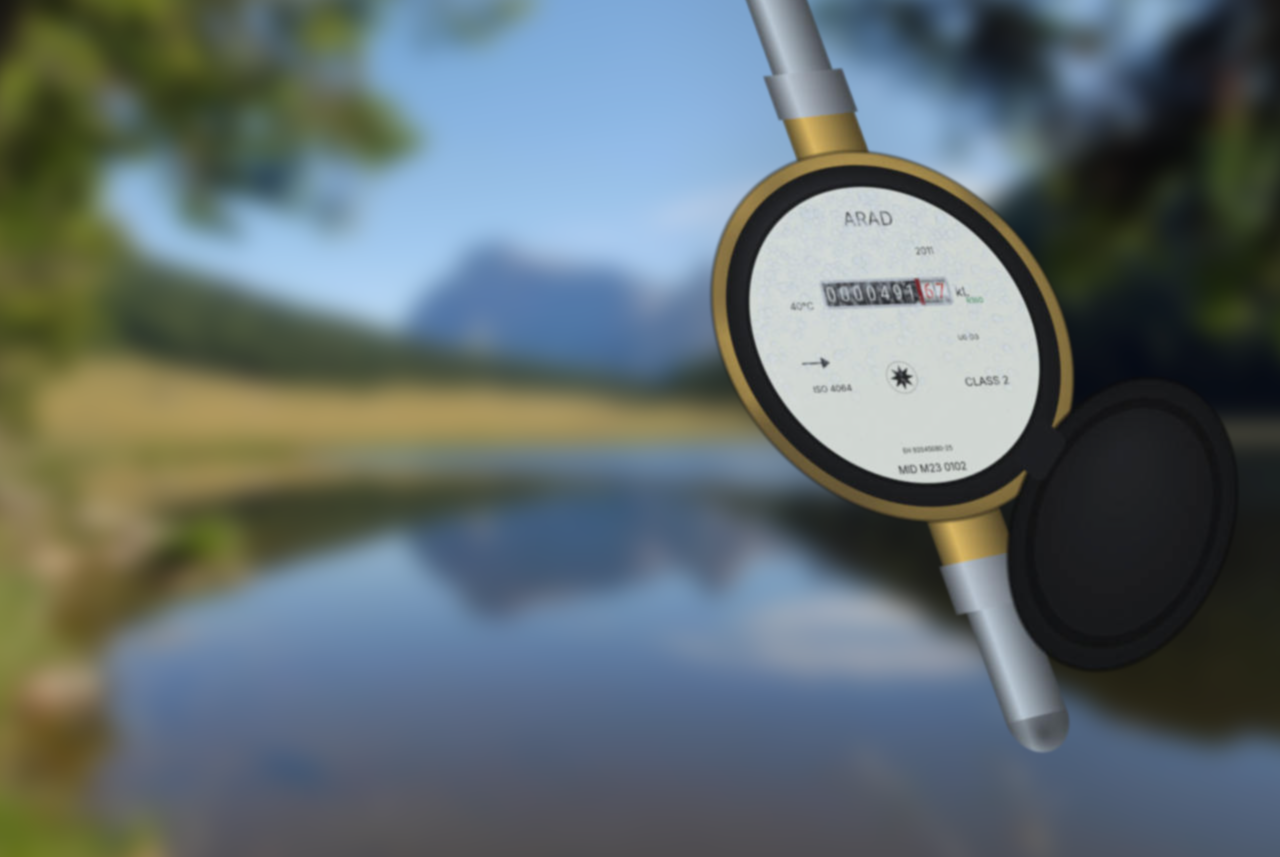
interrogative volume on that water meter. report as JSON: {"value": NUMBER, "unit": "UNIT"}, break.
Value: {"value": 491.67, "unit": "kL"}
